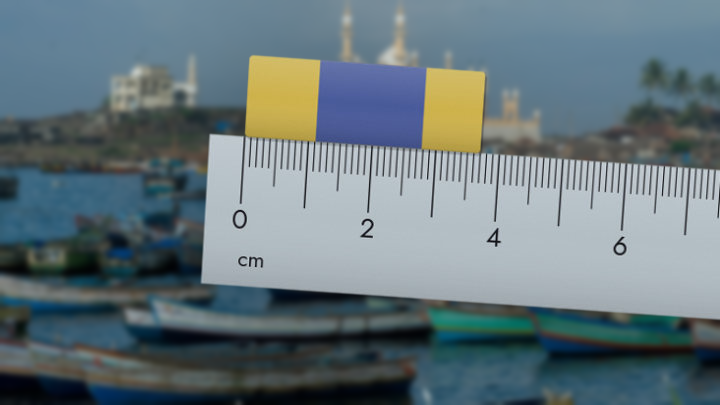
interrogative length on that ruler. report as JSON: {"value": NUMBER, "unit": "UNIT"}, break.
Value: {"value": 3.7, "unit": "cm"}
